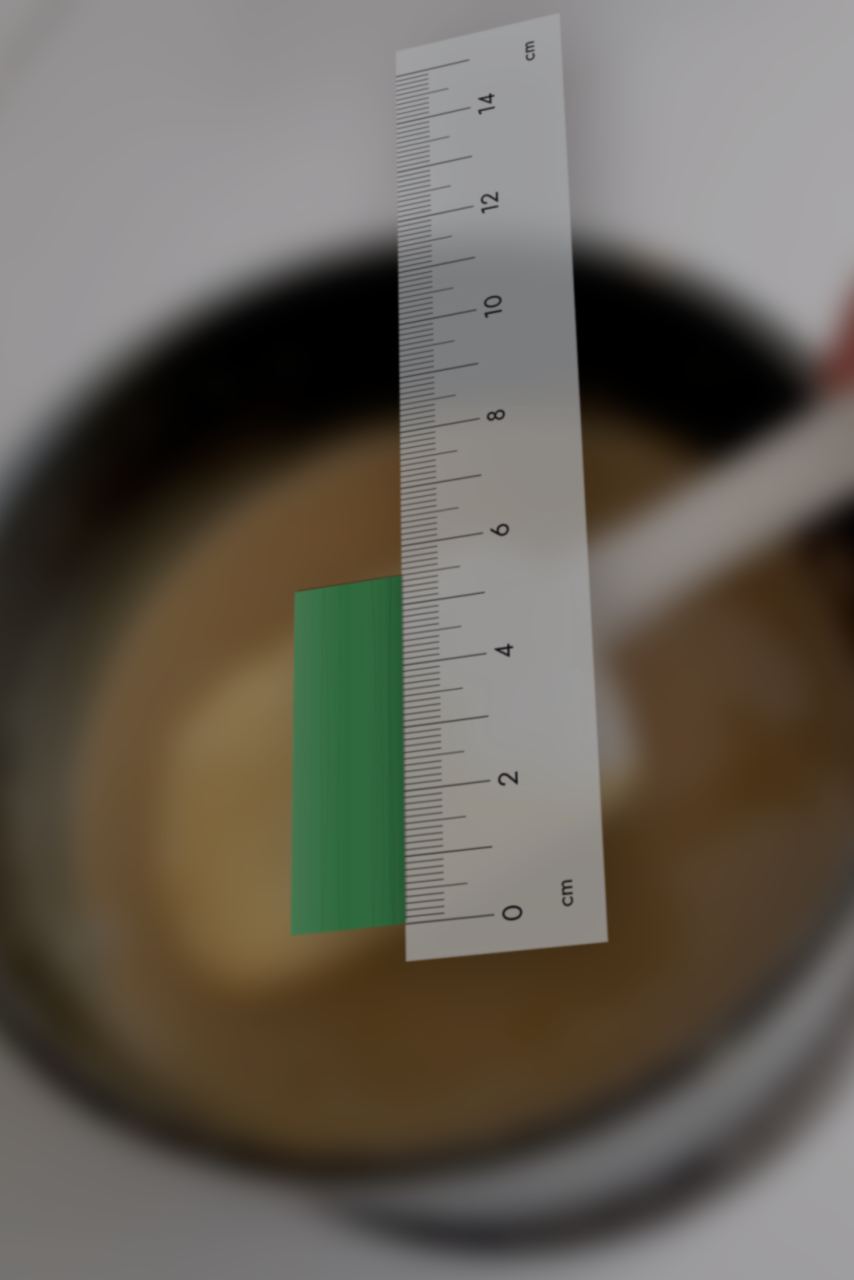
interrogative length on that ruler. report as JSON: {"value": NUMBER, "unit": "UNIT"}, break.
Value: {"value": 5.5, "unit": "cm"}
